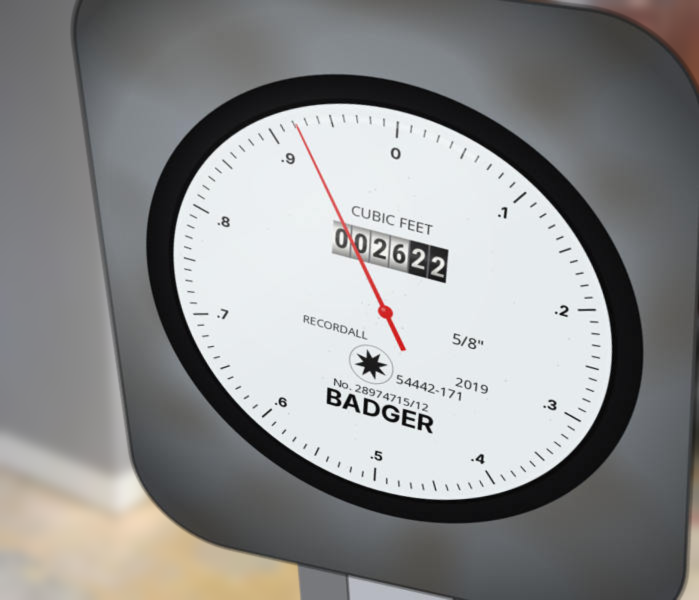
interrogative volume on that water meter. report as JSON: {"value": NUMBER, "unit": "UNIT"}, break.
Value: {"value": 2621.92, "unit": "ft³"}
